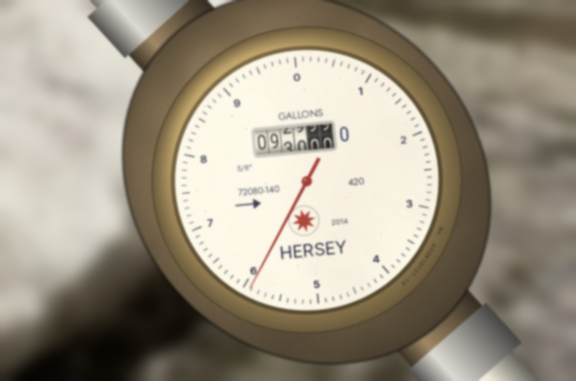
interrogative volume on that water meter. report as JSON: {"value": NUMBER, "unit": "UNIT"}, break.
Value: {"value": 929995.9, "unit": "gal"}
